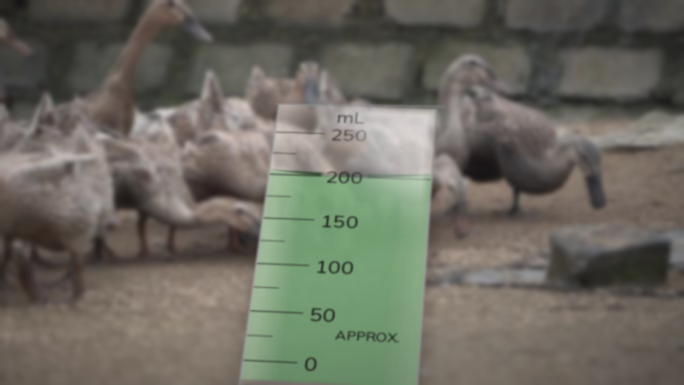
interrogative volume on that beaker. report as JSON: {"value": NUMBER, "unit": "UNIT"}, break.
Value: {"value": 200, "unit": "mL"}
